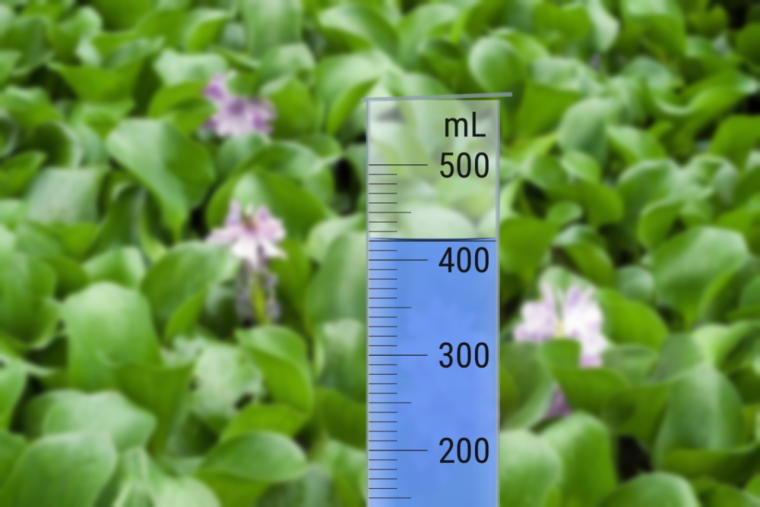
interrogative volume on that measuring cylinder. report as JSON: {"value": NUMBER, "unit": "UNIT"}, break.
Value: {"value": 420, "unit": "mL"}
